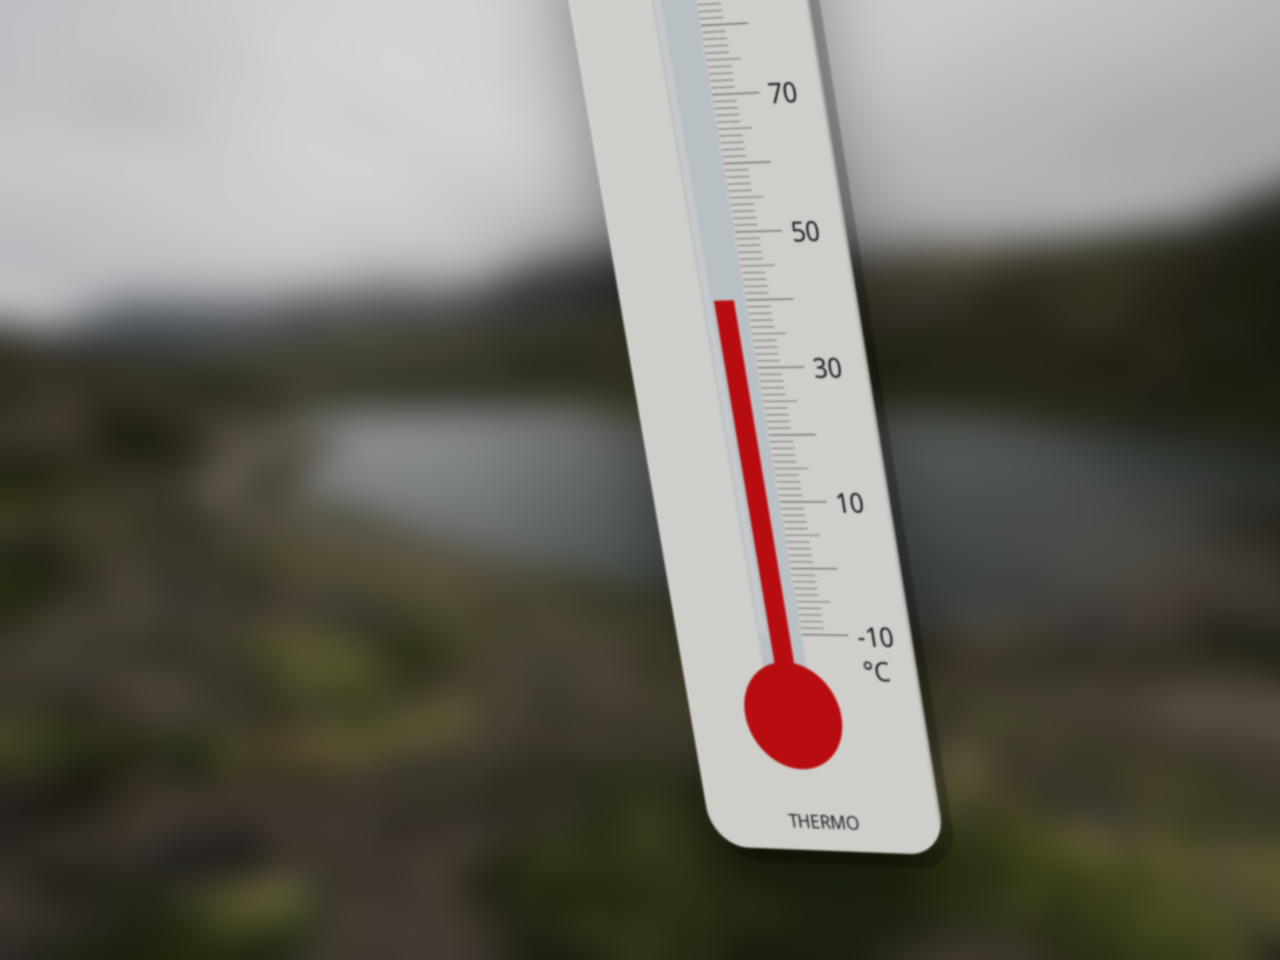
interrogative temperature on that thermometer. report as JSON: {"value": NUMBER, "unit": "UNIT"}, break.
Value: {"value": 40, "unit": "°C"}
